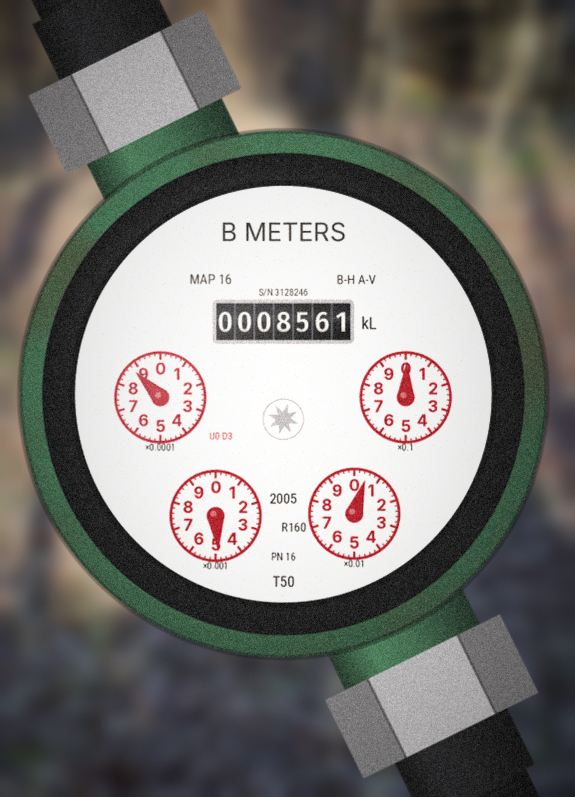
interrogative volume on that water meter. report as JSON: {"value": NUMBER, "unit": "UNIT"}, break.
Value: {"value": 8561.0048, "unit": "kL"}
